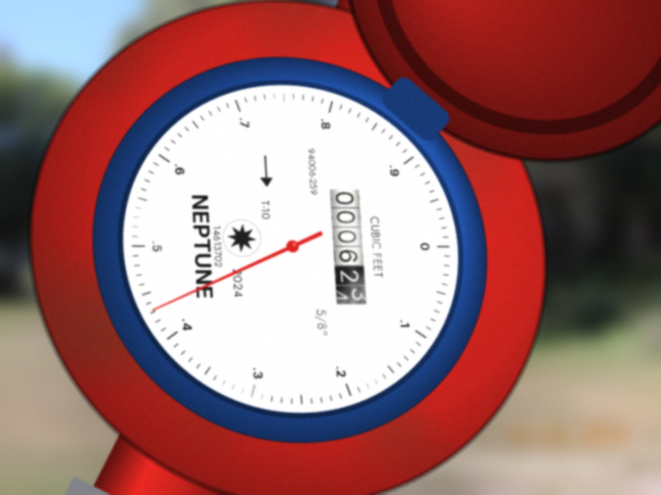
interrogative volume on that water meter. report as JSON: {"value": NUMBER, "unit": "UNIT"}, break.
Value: {"value": 623.43, "unit": "ft³"}
